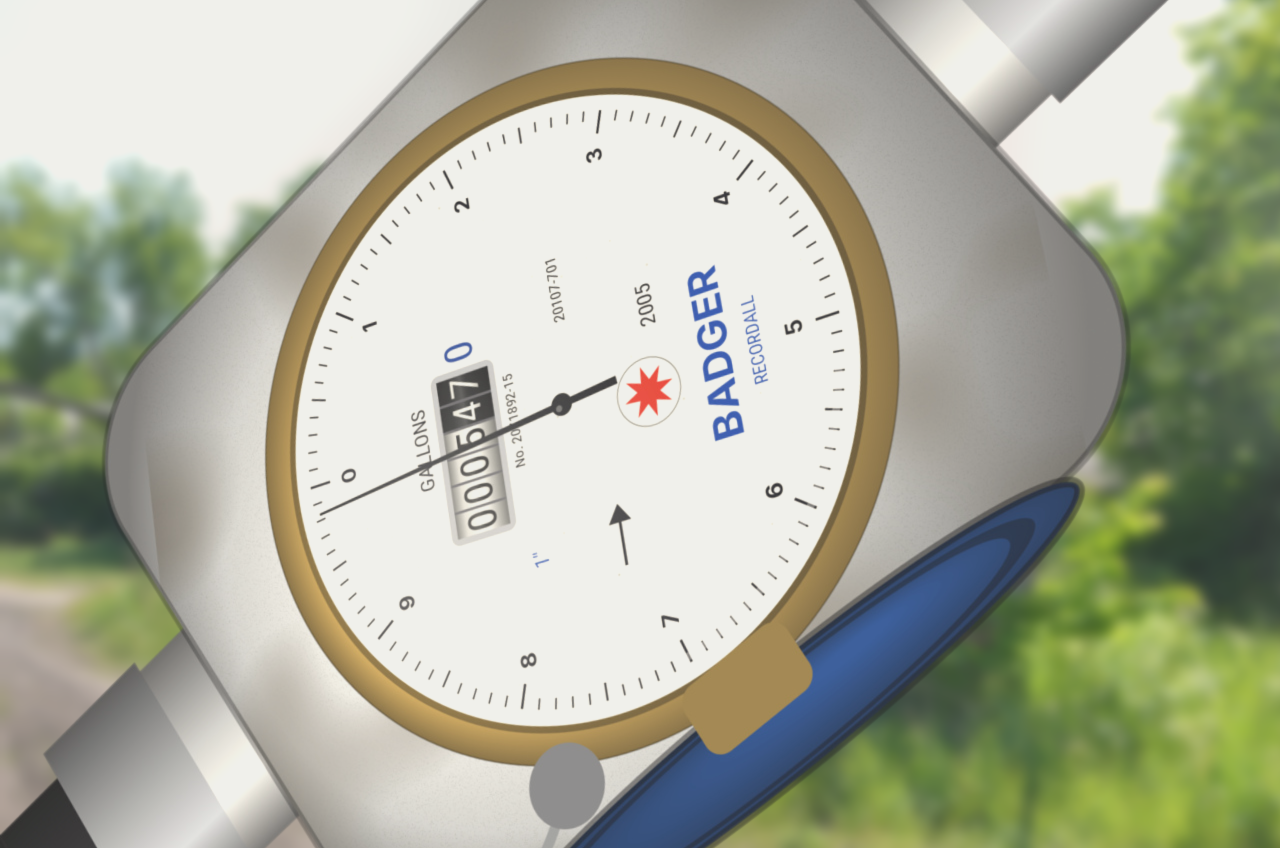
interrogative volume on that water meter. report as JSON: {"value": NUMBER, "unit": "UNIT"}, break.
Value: {"value": 5469.8, "unit": "gal"}
